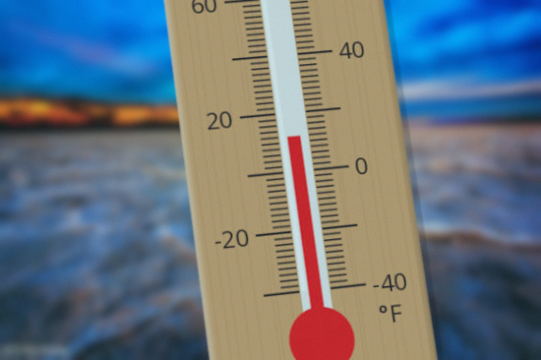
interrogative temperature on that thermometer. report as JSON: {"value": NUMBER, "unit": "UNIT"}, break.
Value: {"value": 12, "unit": "°F"}
